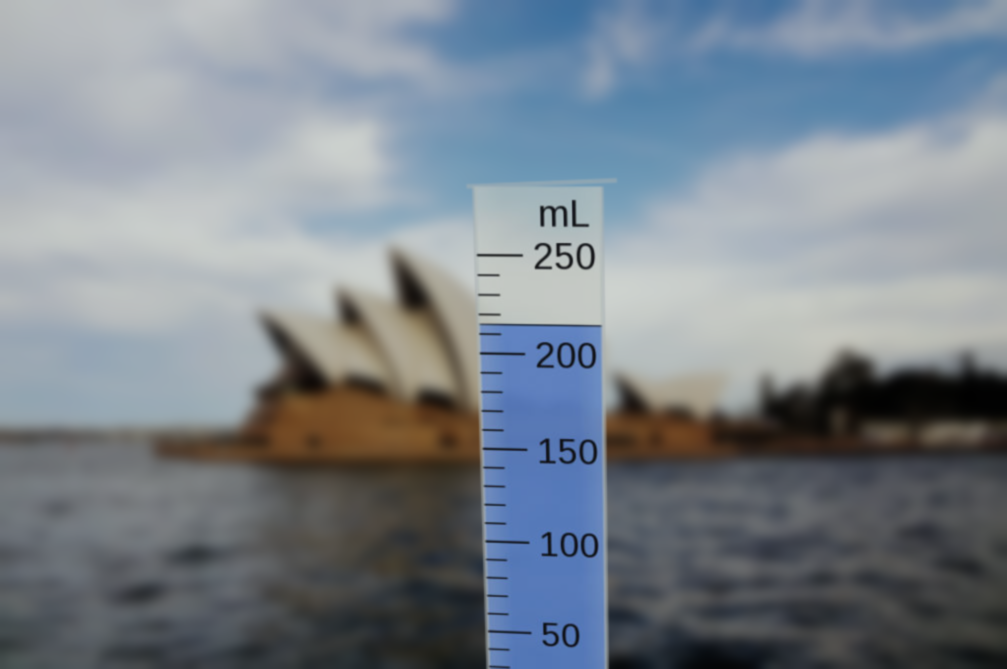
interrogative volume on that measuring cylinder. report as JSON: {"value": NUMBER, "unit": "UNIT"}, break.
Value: {"value": 215, "unit": "mL"}
